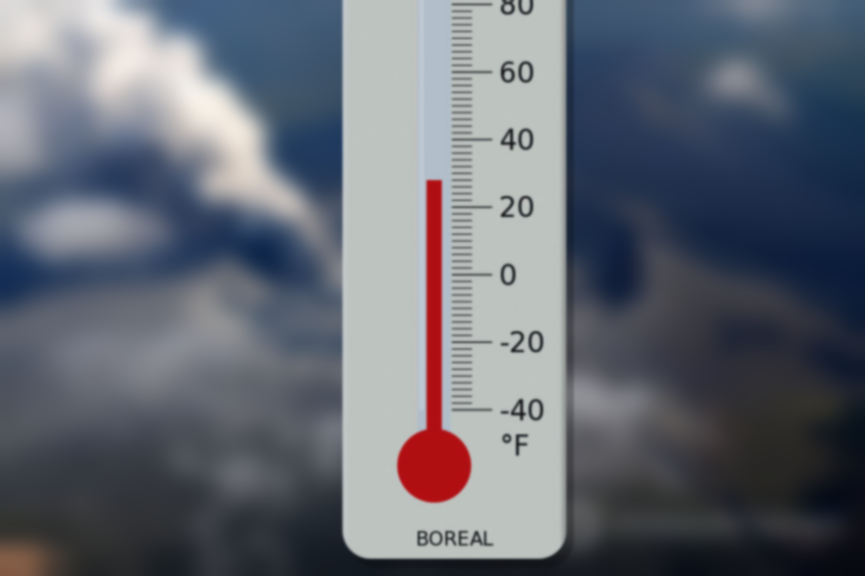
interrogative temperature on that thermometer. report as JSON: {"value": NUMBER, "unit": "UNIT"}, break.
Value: {"value": 28, "unit": "°F"}
